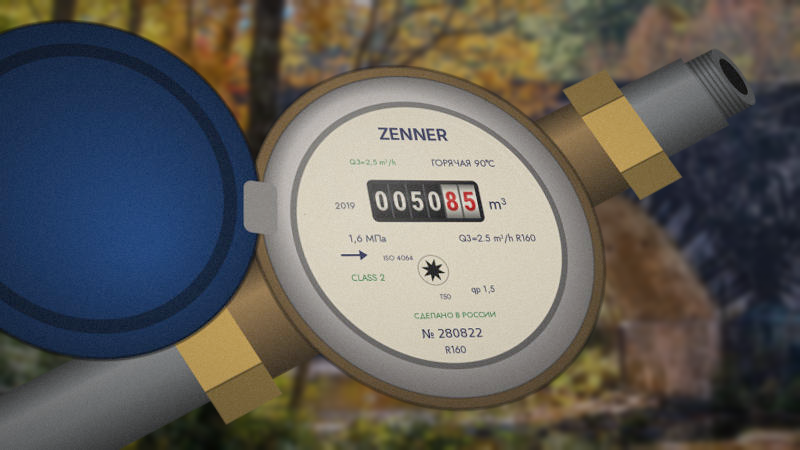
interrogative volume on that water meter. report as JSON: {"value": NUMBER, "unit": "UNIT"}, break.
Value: {"value": 50.85, "unit": "m³"}
